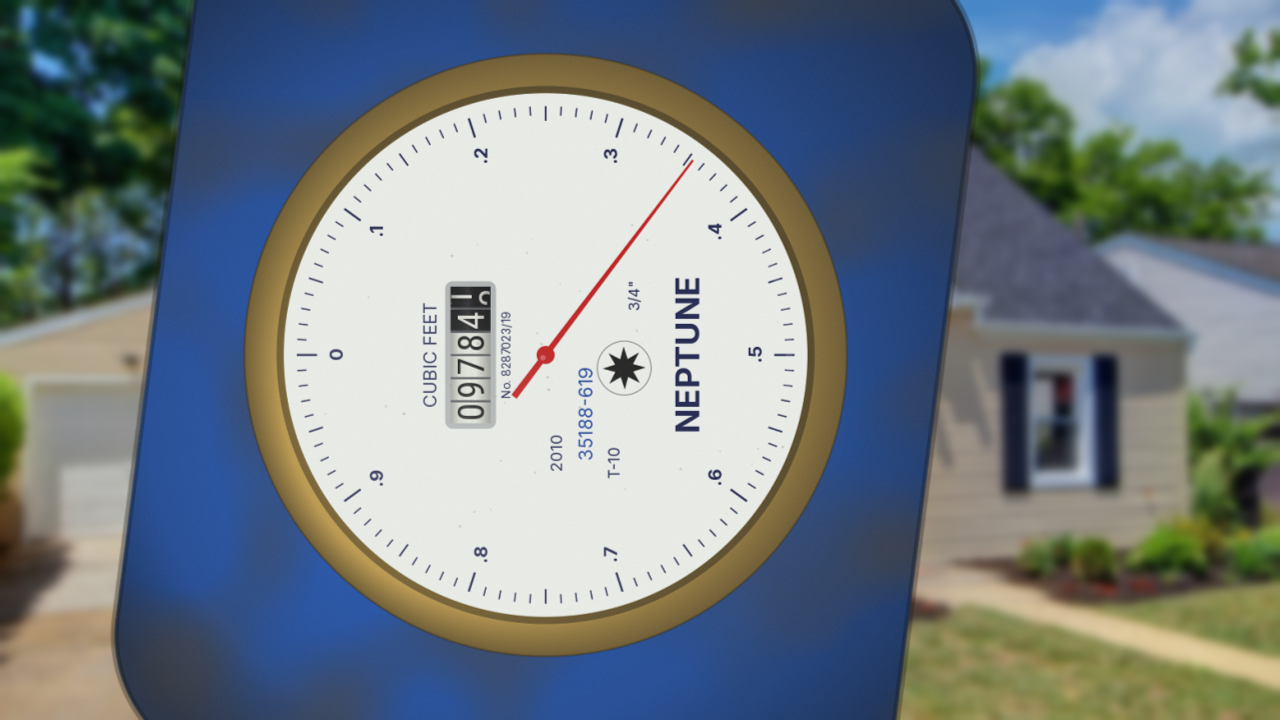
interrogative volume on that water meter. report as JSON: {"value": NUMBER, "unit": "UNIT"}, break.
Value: {"value": 97841.35, "unit": "ft³"}
